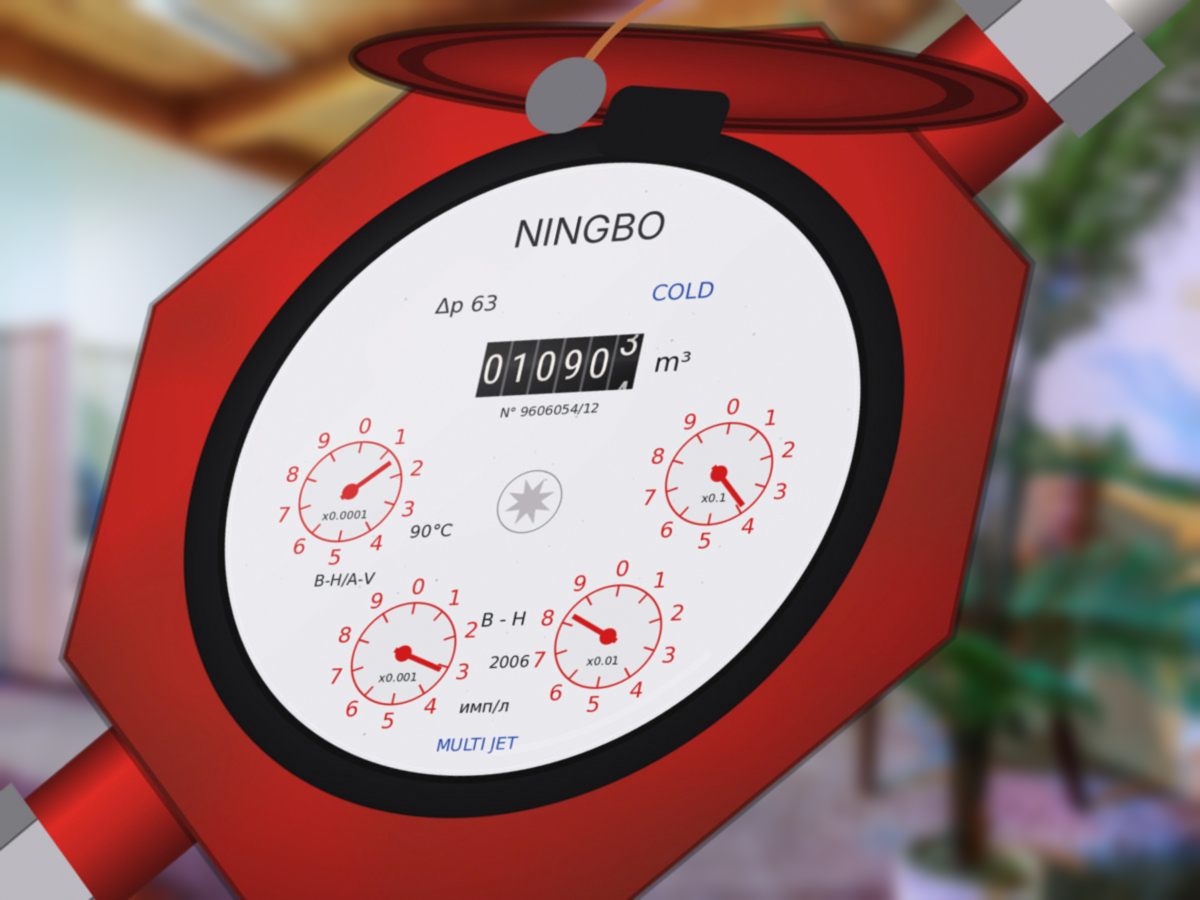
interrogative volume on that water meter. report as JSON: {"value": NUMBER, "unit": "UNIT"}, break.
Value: {"value": 10903.3831, "unit": "m³"}
